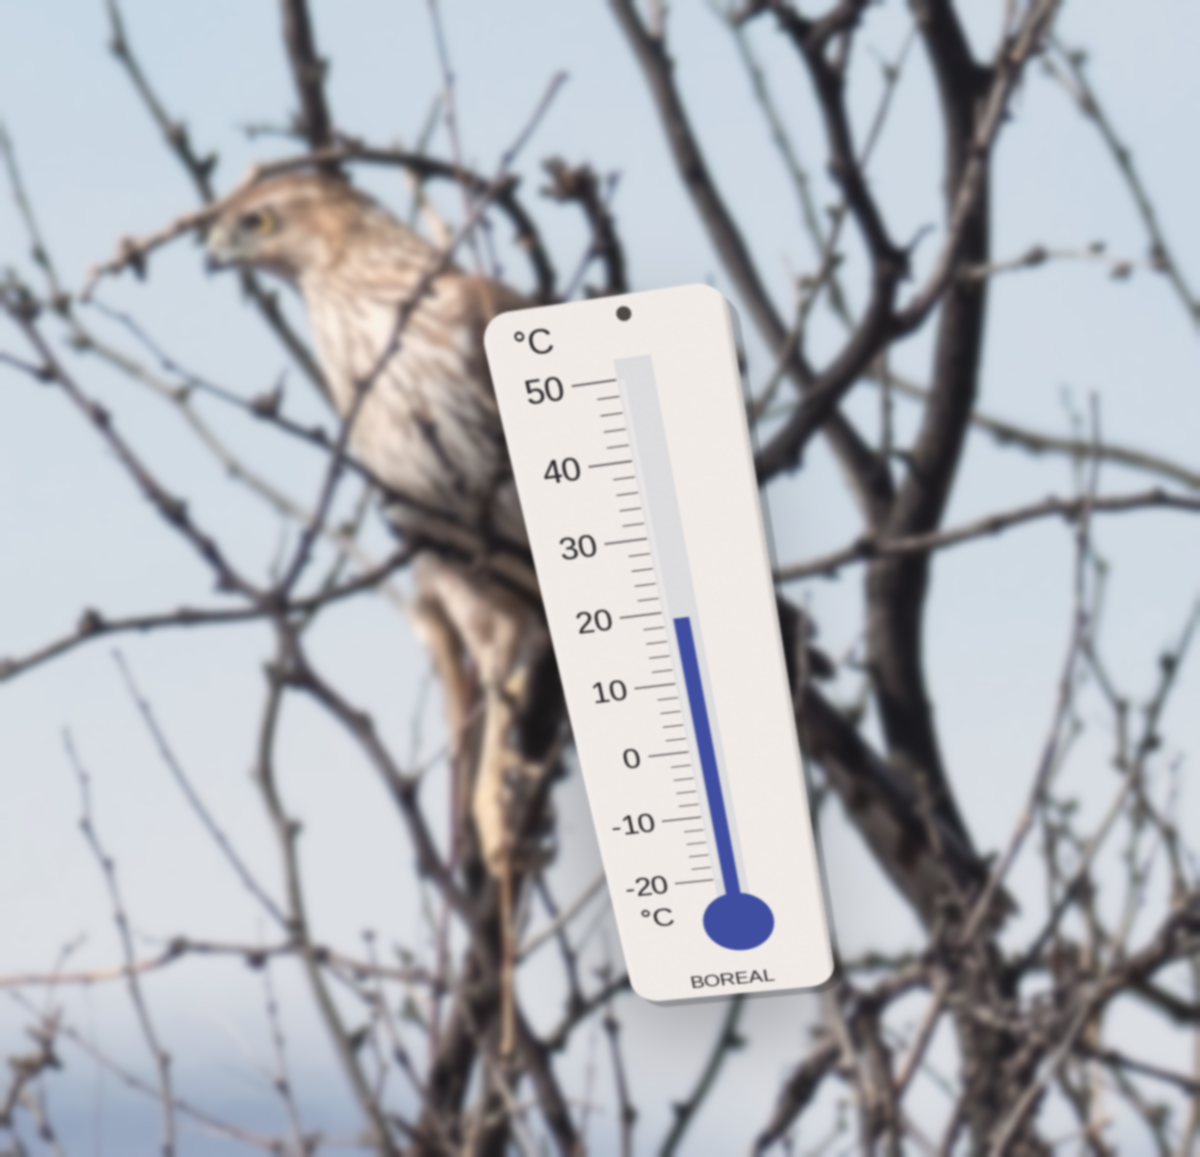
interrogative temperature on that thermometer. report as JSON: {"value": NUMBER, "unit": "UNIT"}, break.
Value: {"value": 19, "unit": "°C"}
